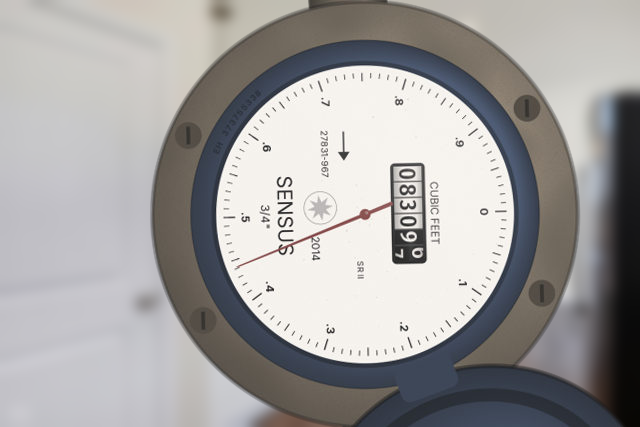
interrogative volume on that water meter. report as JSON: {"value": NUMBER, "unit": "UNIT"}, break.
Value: {"value": 83096.44, "unit": "ft³"}
